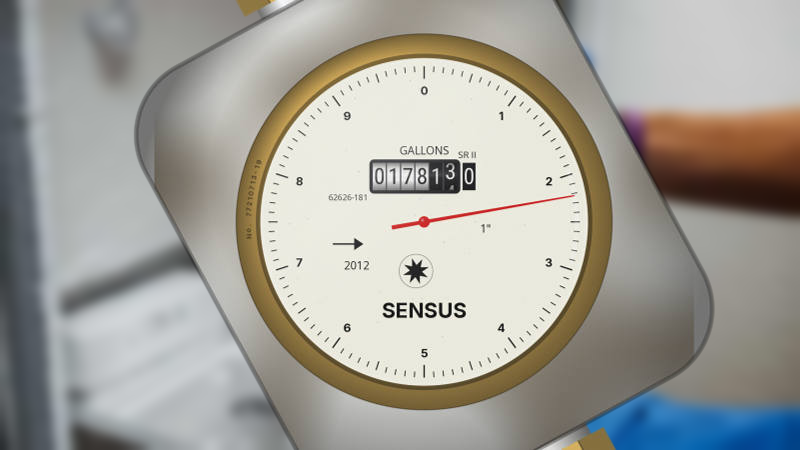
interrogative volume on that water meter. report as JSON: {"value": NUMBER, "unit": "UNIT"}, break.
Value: {"value": 178132.2, "unit": "gal"}
